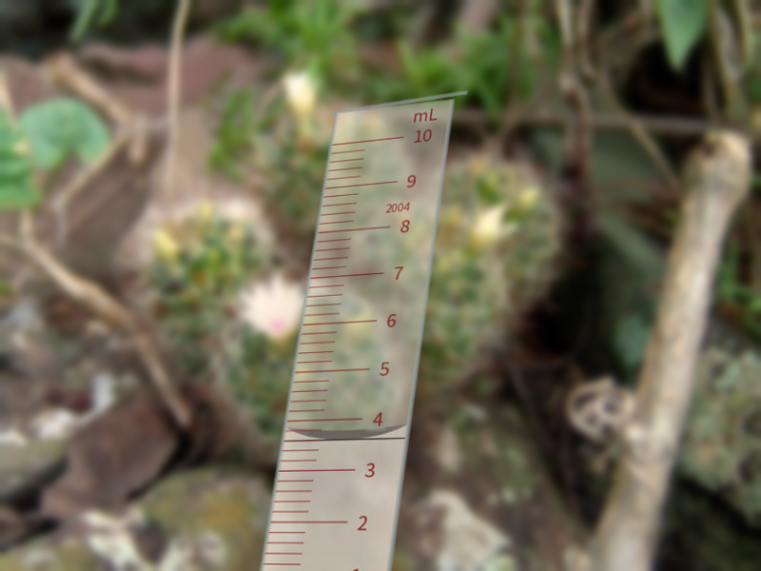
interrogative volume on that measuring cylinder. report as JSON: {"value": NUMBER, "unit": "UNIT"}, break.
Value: {"value": 3.6, "unit": "mL"}
